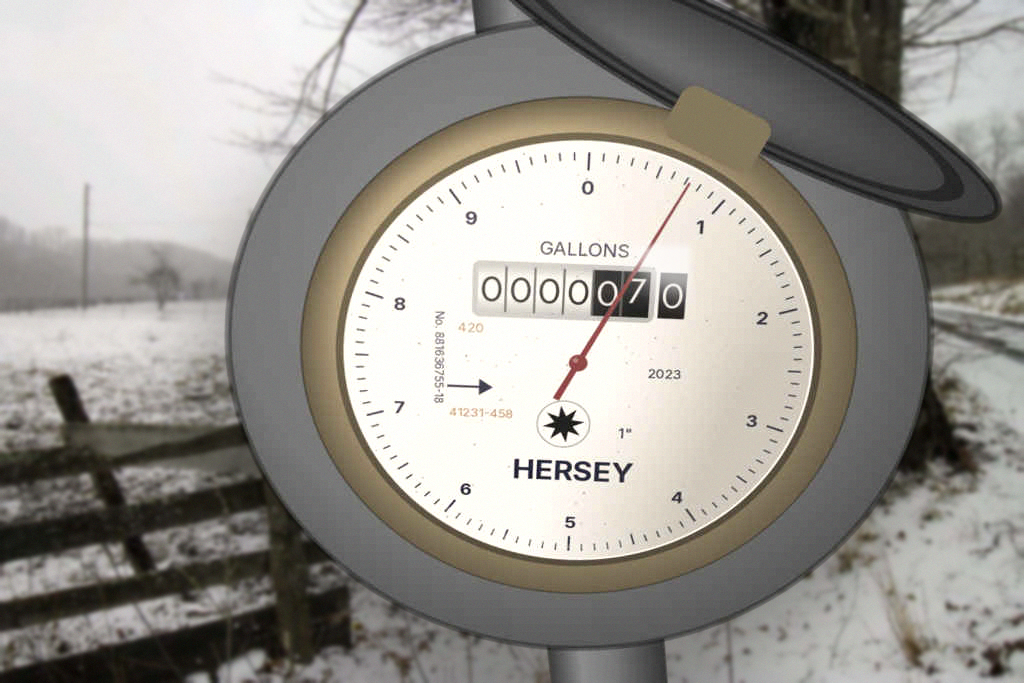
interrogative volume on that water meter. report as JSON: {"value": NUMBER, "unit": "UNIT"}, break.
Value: {"value": 70.7, "unit": "gal"}
